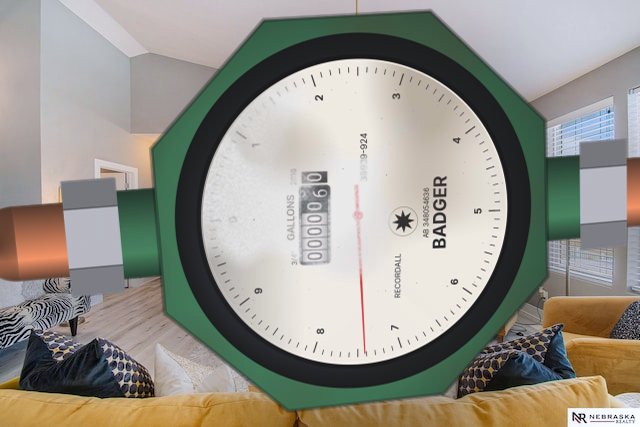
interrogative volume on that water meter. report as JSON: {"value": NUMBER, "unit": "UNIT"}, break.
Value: {"value": 57.4, "unit": "gal"}
